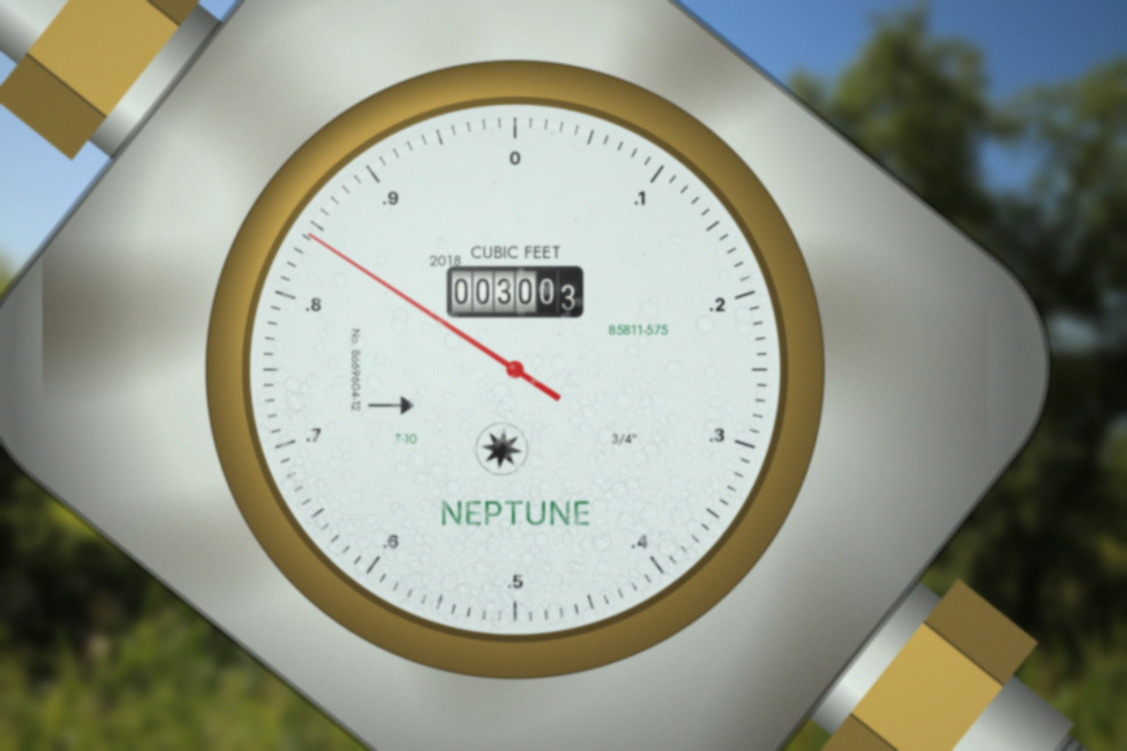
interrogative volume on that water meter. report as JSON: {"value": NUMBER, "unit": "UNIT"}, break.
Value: {"value": 3002.84, "unit": "ft³"}
